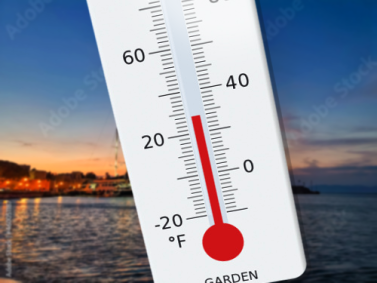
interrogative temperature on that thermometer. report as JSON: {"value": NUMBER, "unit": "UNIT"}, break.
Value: {"value": 28, "unit": "°F"}
